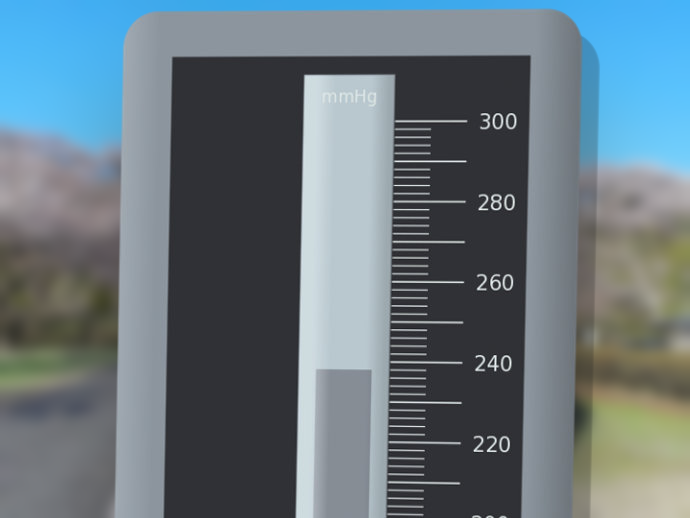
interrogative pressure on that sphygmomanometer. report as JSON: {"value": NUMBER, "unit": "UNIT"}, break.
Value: {"value": 238, "unit": "mmHg"}
